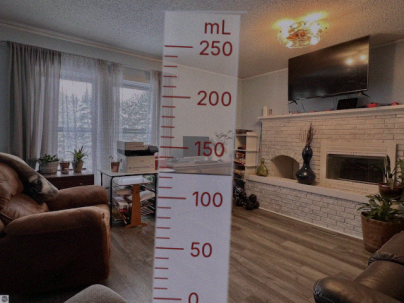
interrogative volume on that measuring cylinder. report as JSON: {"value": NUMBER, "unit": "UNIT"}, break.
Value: {"value": 125, "unit": "mL"}
